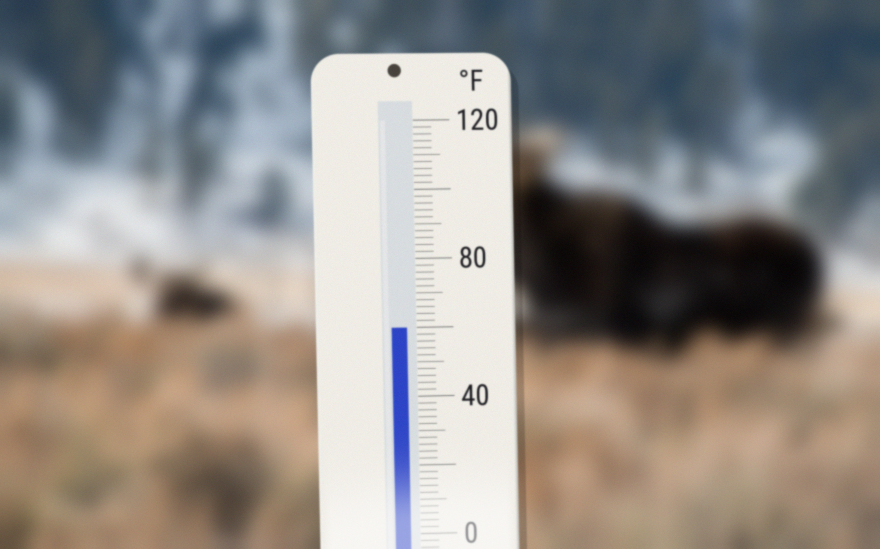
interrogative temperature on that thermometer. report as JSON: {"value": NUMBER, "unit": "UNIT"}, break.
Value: {"value": 60, "unit": "°F"}
